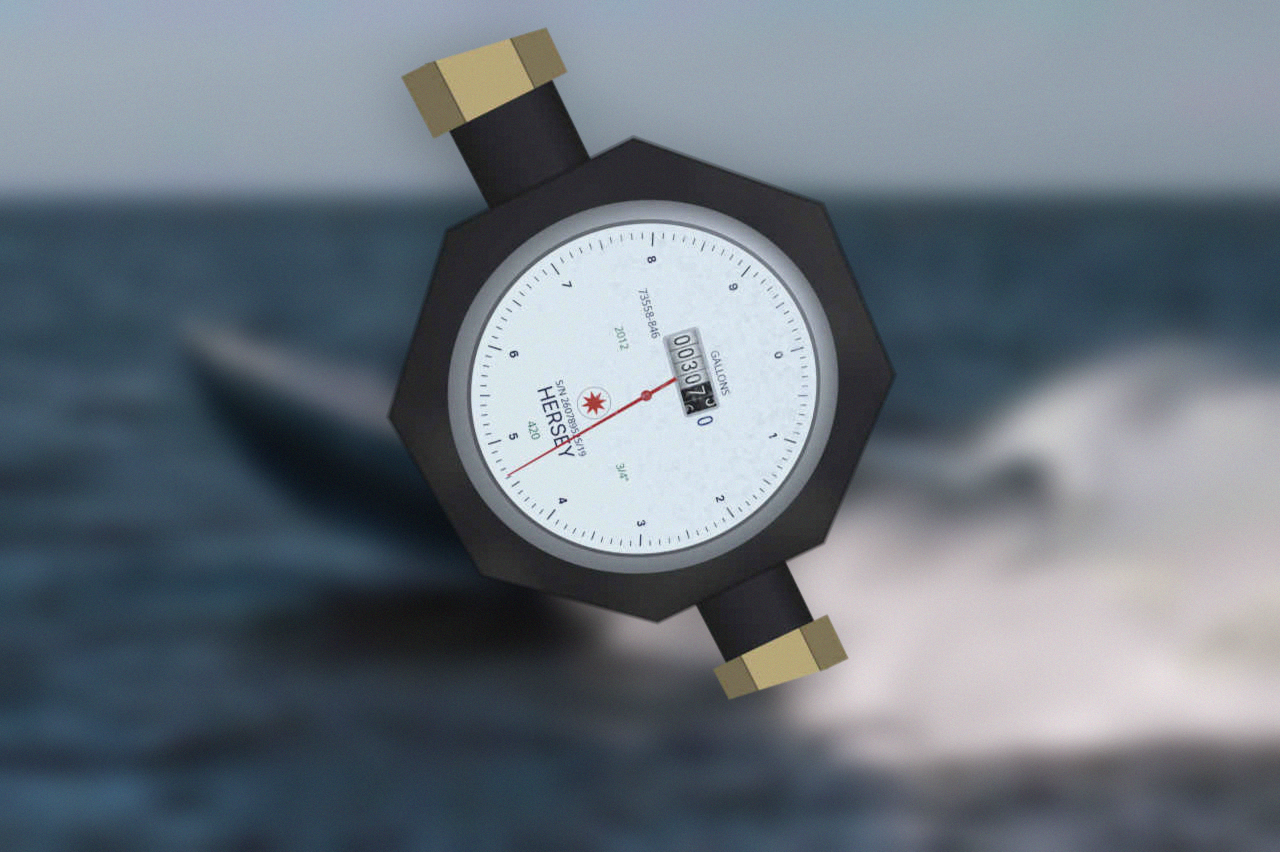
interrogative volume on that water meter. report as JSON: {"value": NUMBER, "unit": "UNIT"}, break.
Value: {"value": 30754.6, "unit": "gal"}
